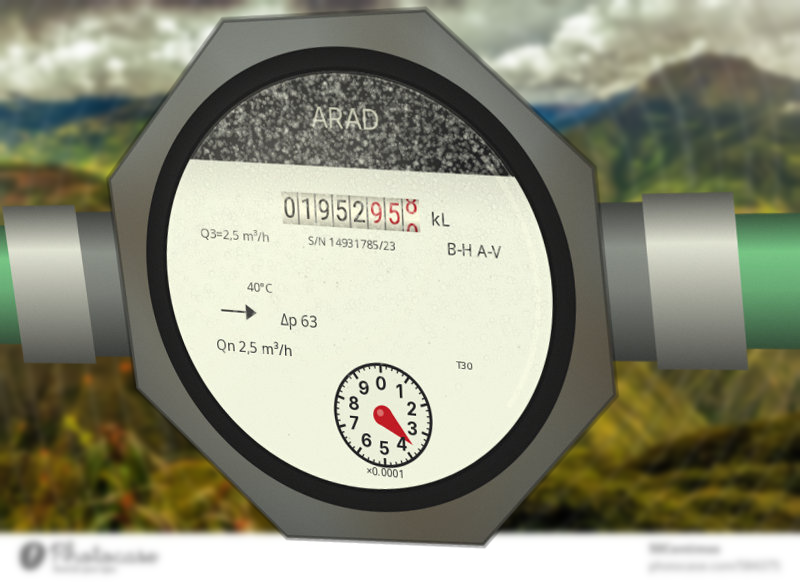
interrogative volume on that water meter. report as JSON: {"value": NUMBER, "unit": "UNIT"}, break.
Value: {"value": 1952.9583, "unit": "kL"}
